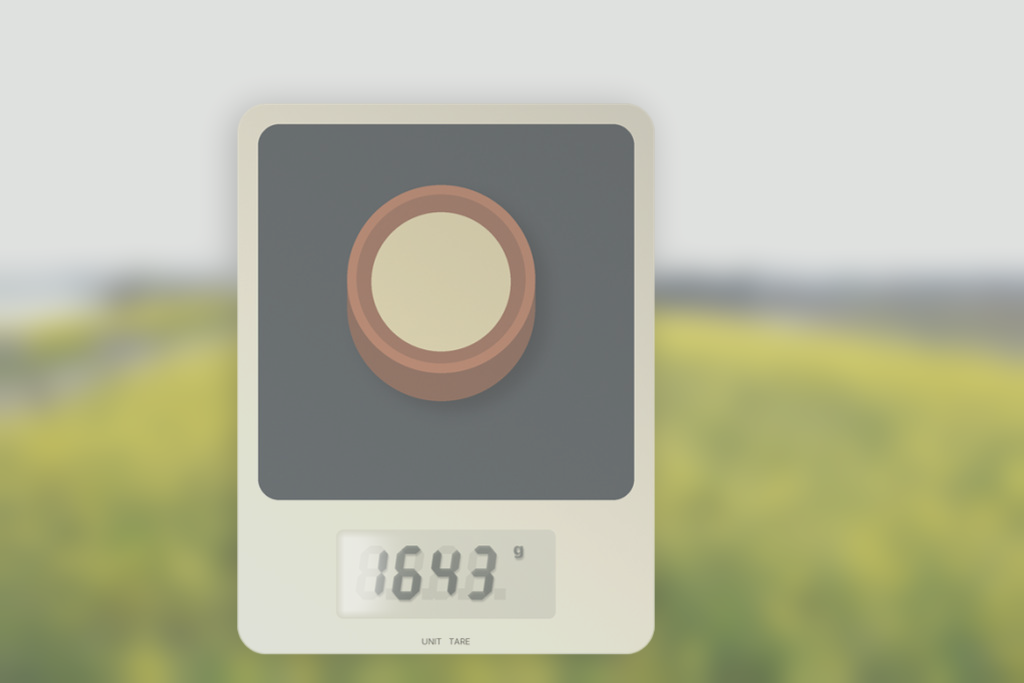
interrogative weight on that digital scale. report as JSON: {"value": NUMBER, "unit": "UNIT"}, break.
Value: {"value": 1643, "unit": "g"}
